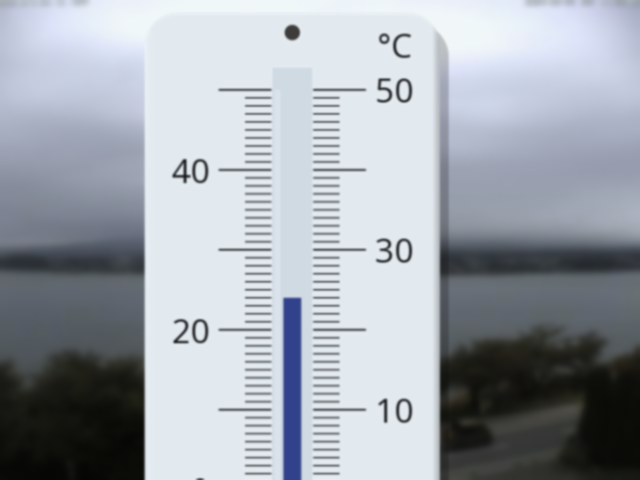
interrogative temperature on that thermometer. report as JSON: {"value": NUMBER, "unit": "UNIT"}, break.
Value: {"value": 24, "unit": "°C"}
